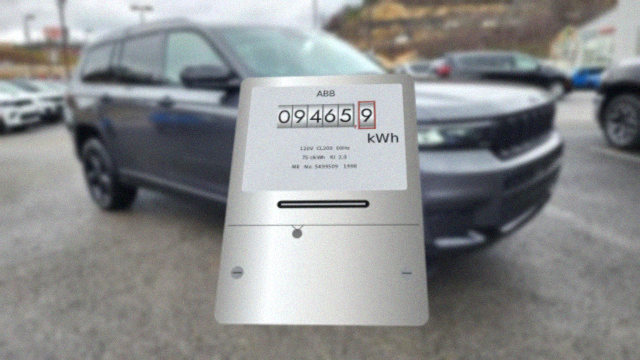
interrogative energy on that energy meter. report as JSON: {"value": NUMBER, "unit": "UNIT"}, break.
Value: {"value": 9465.9, "unit": "kWh"}
